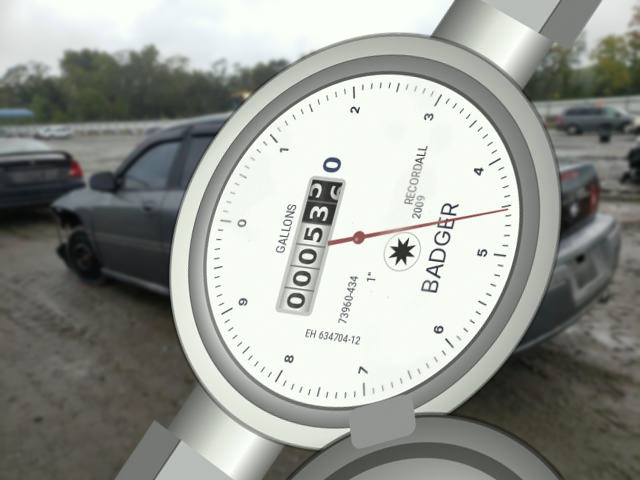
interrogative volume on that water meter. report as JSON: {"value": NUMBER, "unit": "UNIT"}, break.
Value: {"value": 5354.5, "unit": "gal"}
